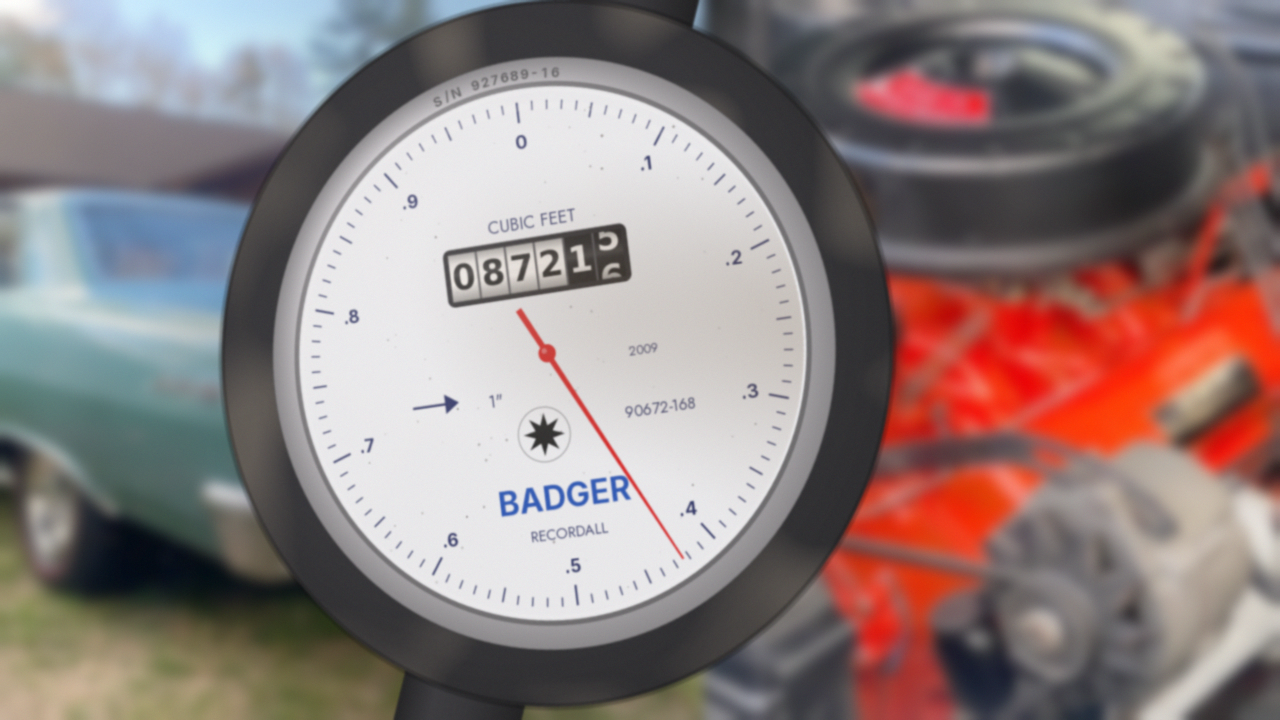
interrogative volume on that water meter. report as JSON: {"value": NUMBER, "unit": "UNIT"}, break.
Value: {"value": 87215.42, "unit": "ft³"}
